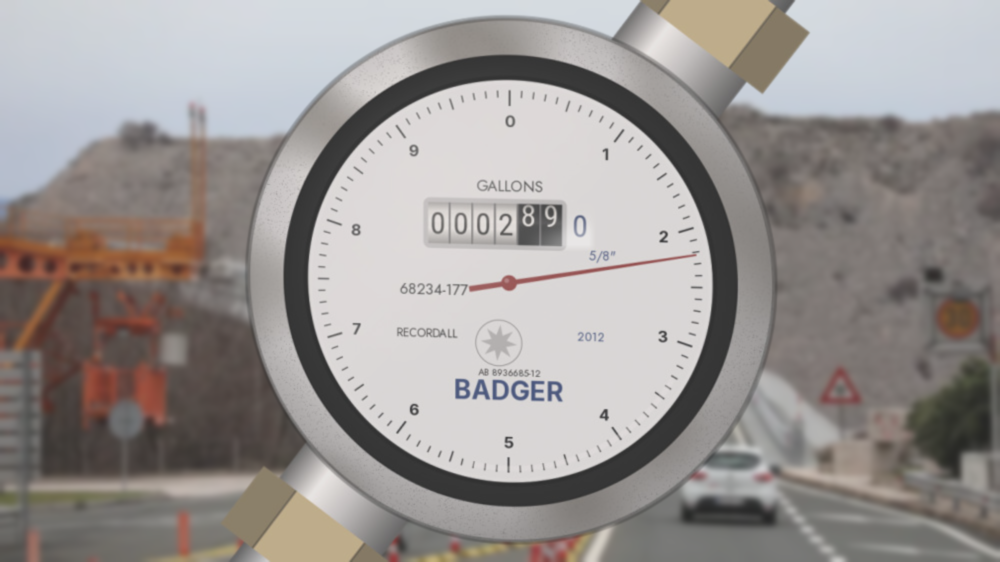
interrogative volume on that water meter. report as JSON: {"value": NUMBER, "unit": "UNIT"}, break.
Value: {"value": 2892.2, "unit": "gal"}
